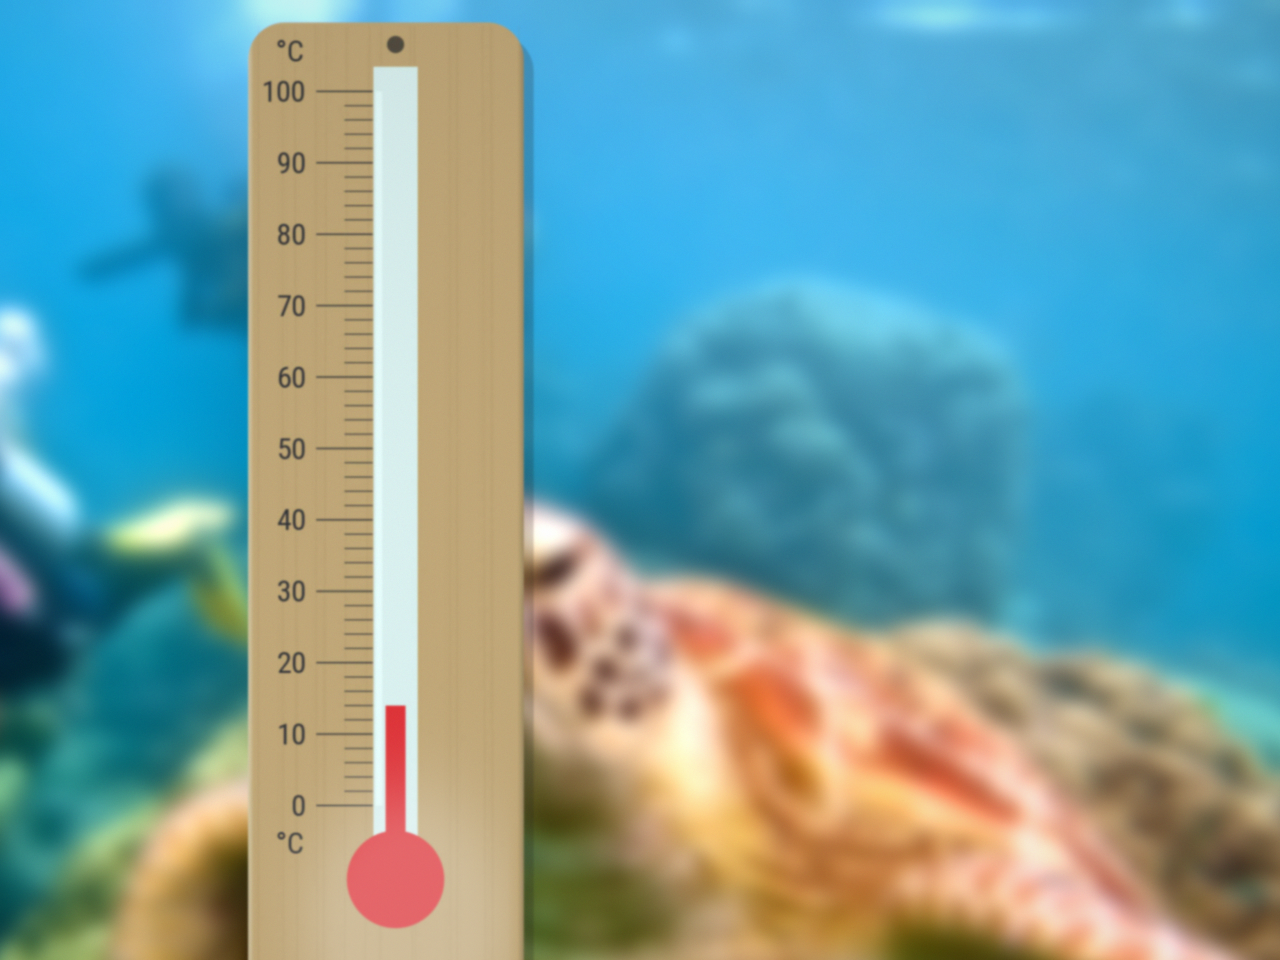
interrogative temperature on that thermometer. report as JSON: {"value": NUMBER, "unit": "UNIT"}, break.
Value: {"value": 14, "unit": "°C"}
